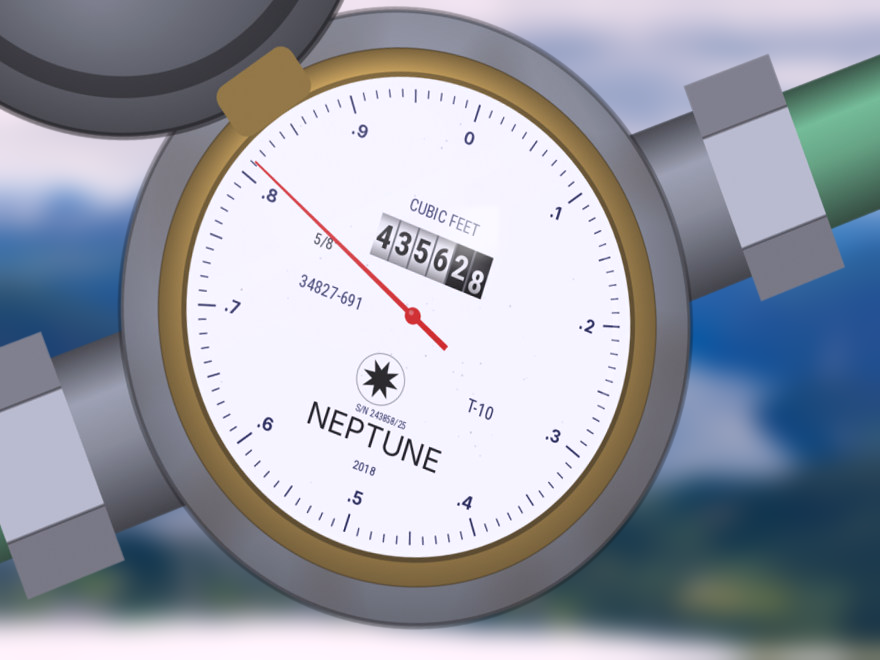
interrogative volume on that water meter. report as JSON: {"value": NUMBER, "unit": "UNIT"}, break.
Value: {"value": 435627.81, "unit": "ft³"}
